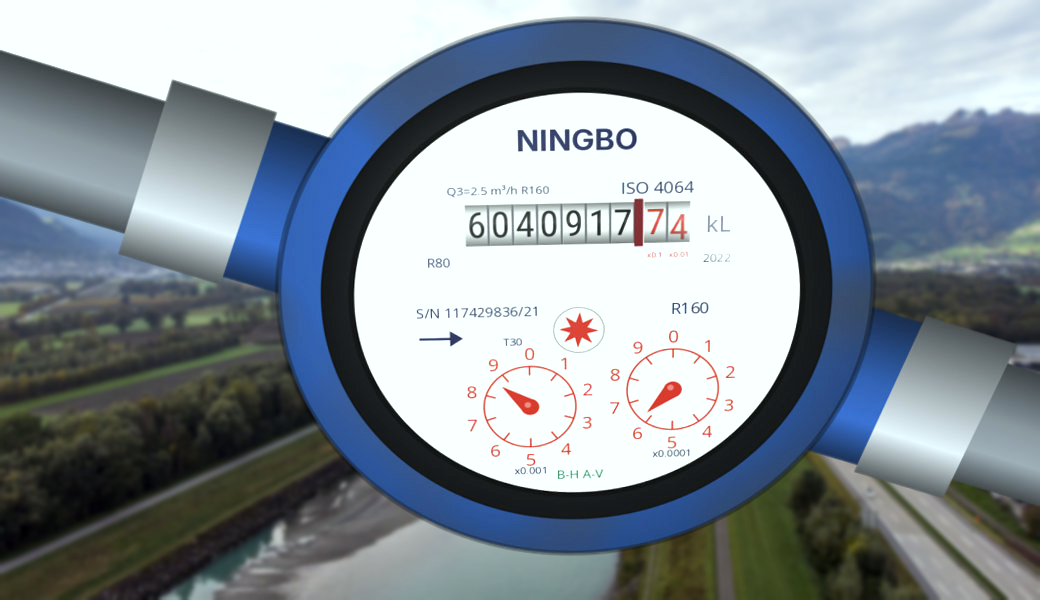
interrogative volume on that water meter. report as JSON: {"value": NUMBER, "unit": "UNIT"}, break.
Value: {"value": 6040917.7386, "unit": "kL"}
